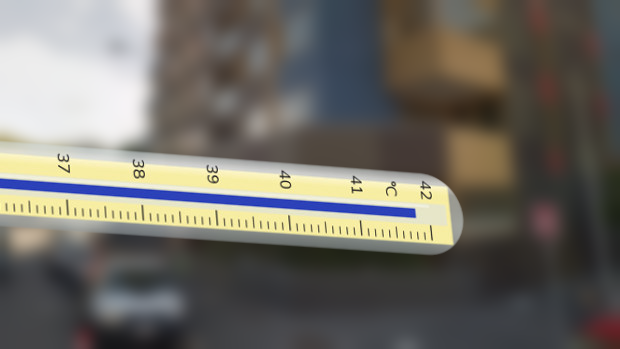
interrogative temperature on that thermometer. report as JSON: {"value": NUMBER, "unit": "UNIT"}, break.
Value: {"value": 41.8, "unit": "°C"}
